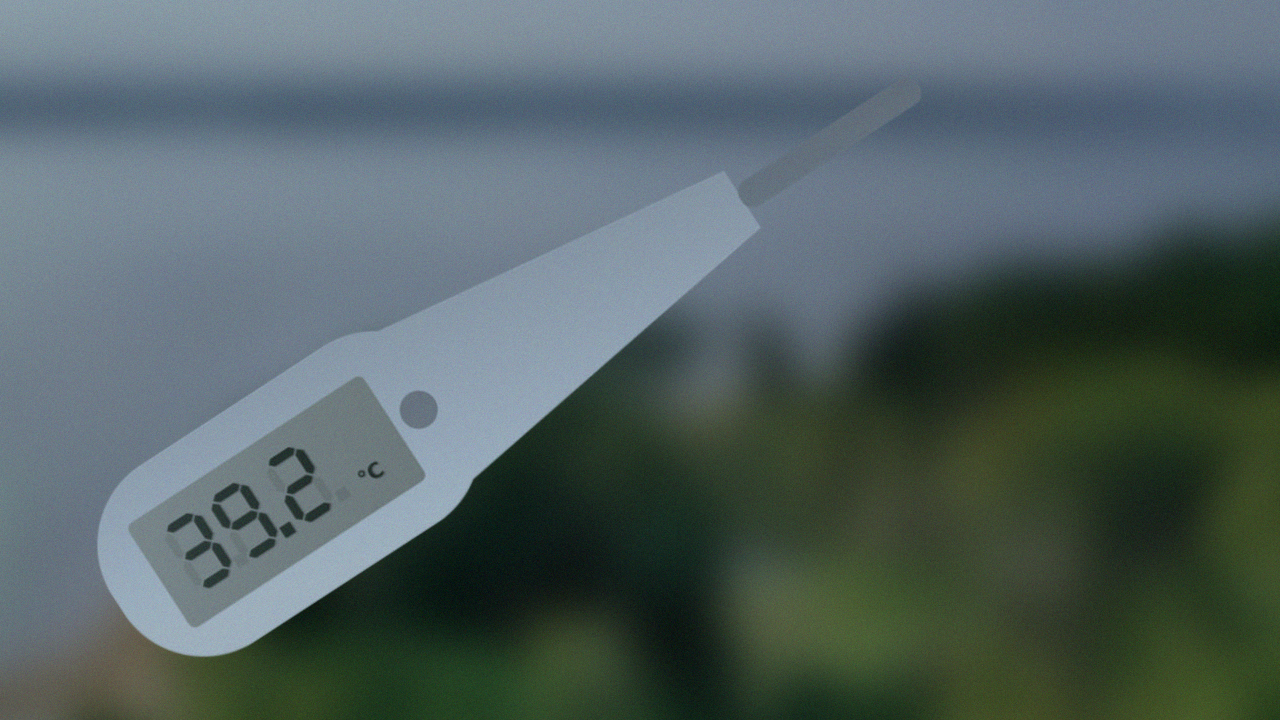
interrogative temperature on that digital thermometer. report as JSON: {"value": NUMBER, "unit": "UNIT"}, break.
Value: {"value": 39.2, "unit": "°C"}
